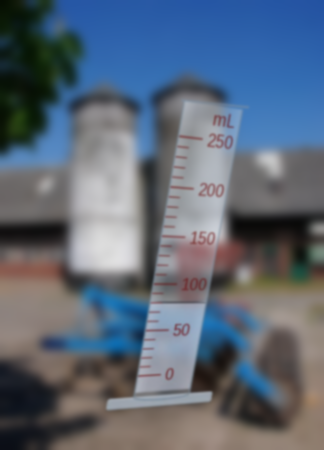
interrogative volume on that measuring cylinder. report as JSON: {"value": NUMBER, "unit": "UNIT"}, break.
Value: {"value": 80, "unit": "mL"}
